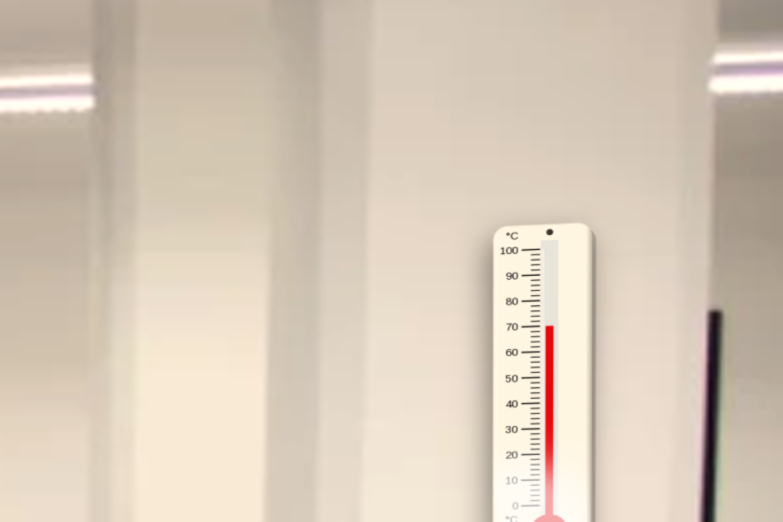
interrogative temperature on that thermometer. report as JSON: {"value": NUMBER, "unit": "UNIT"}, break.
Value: {"value": 70, "unit": "°C"}
